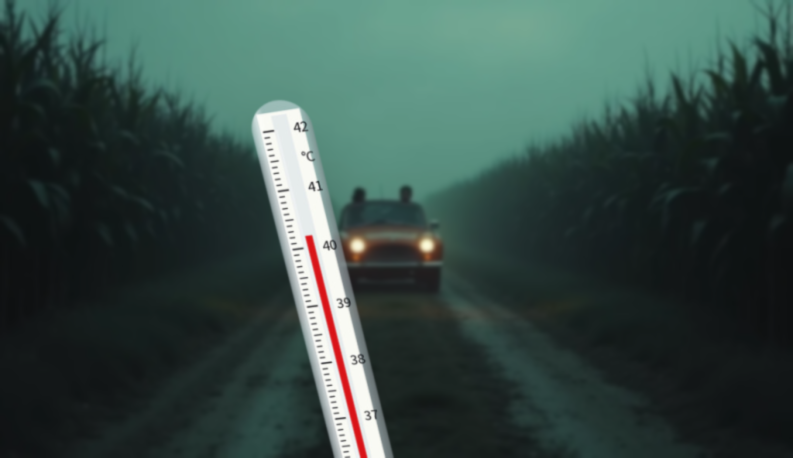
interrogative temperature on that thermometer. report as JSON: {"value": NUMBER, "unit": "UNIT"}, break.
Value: {"value": 40.2, "unit": "°C"}
